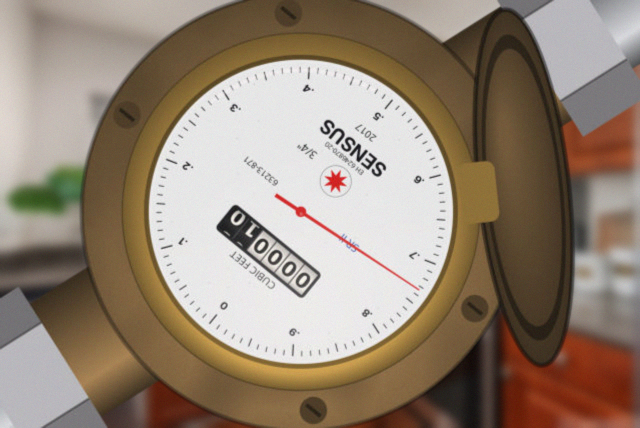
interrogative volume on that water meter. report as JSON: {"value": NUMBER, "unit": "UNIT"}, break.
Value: {"value": 9.73, "unit": "ft³"}
